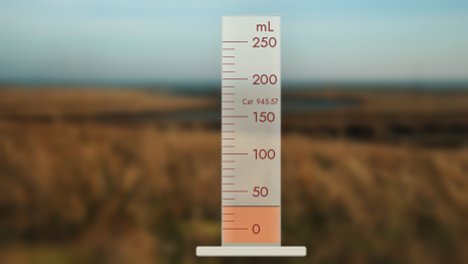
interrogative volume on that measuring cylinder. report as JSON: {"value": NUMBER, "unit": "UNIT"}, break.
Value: {"value": 30, "unit": "mL"}
